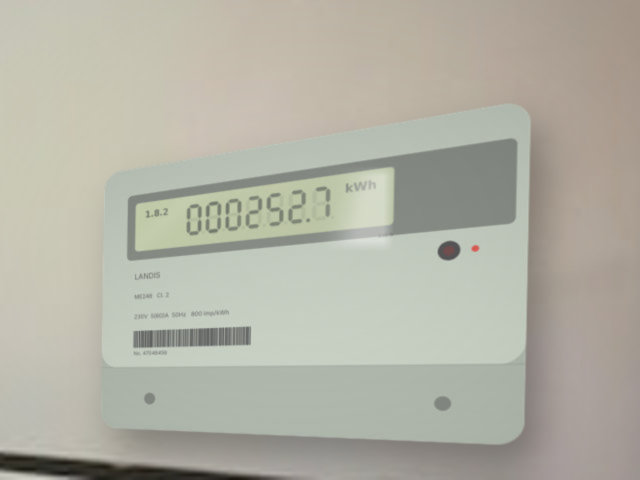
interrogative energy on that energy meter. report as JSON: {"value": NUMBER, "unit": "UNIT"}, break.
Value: {"value": 252.7, "unit": "kWh"}
